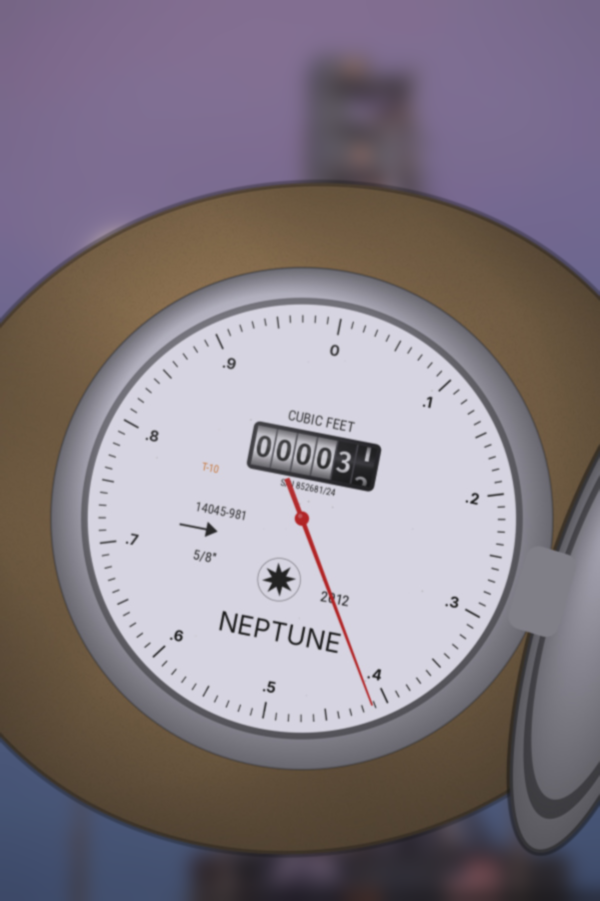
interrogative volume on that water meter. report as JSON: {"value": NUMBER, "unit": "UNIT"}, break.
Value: {"value": 31.41, "unit": "ft³"}
